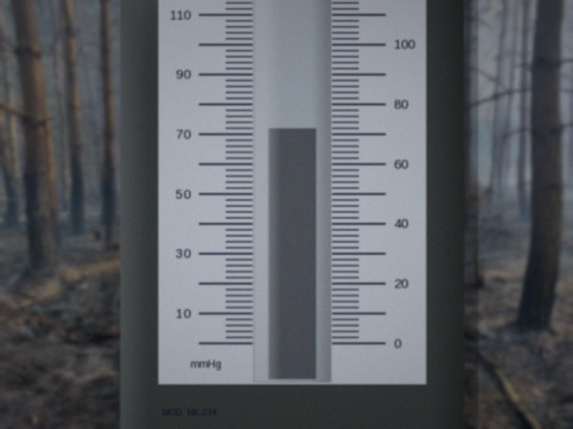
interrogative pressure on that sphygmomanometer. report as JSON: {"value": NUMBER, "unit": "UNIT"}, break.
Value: {"value": 72, "unit": "mmHg"}
